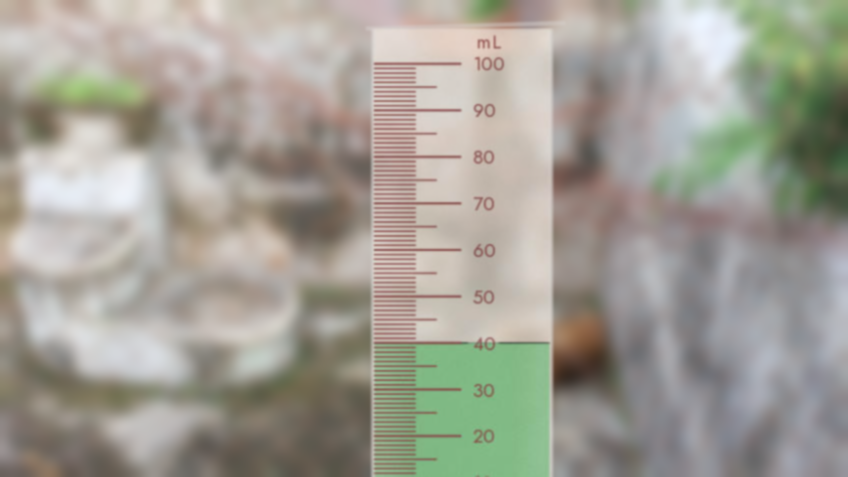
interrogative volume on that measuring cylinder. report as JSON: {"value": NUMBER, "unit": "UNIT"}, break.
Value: {"value": 40, "unit": "mL"}
